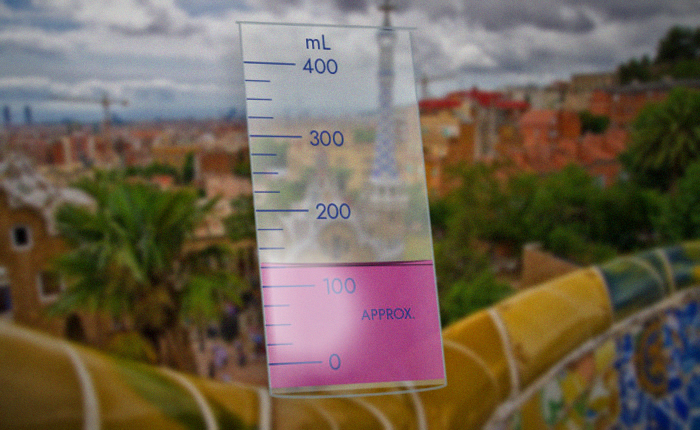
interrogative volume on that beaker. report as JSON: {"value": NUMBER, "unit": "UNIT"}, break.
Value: {"value": 125, "unit": "mL"}
